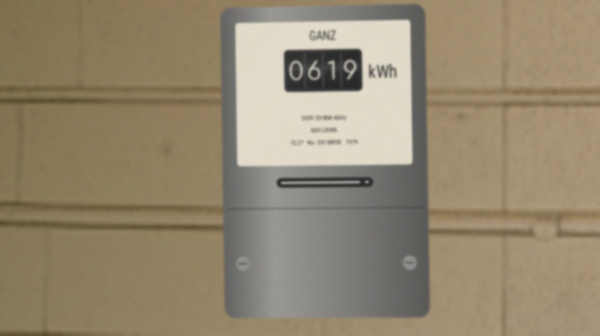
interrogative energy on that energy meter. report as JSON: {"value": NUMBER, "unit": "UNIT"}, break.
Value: {"value": 619, "unit": "kWh"}
